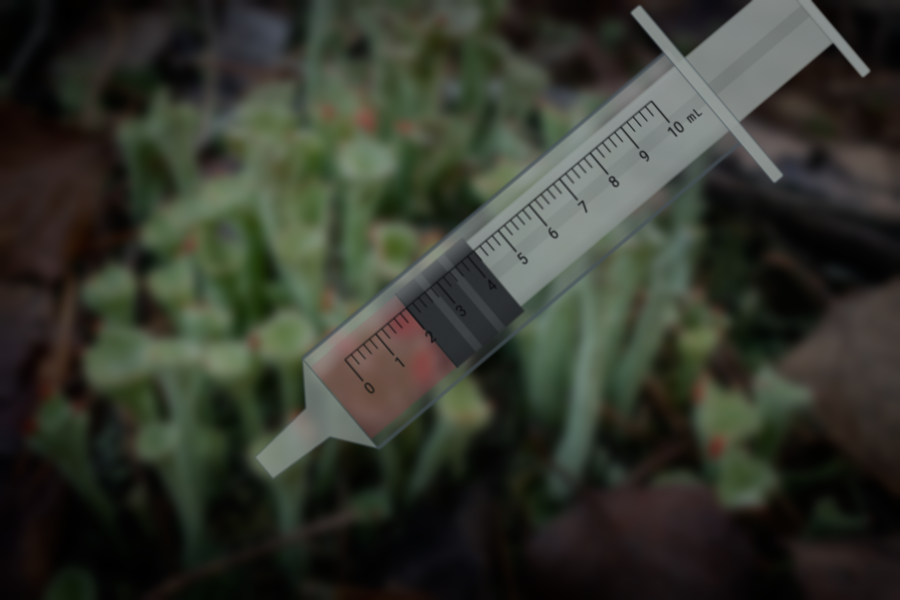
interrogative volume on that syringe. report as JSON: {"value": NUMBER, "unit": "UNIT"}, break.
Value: {"value": 2, "unit": "mL"}
